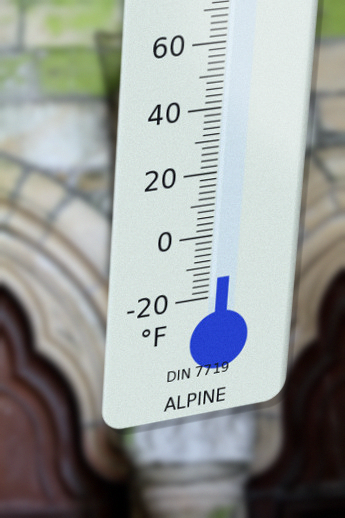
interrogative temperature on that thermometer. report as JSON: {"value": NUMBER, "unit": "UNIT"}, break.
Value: {"value": -14, "unit": "°F"}
